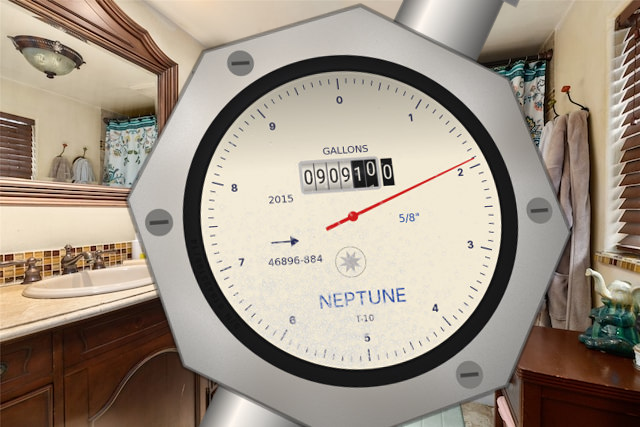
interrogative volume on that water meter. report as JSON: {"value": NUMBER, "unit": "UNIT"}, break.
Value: {"value": 909101.9, "unit": "gal"}
